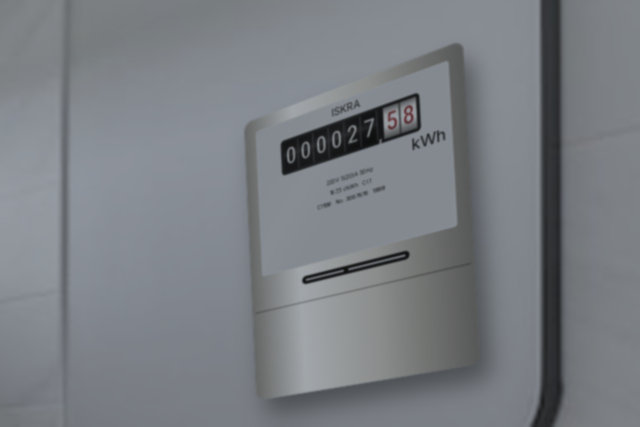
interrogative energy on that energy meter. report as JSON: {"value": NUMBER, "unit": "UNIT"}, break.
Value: {"value": 27.58, "unit": "kWh"}
